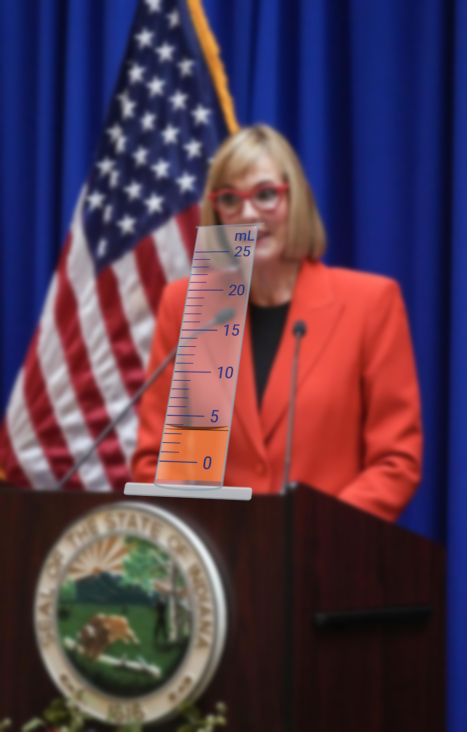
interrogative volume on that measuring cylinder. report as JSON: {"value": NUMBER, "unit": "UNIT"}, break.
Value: {"value": 3.5, "unit": "mL"}
